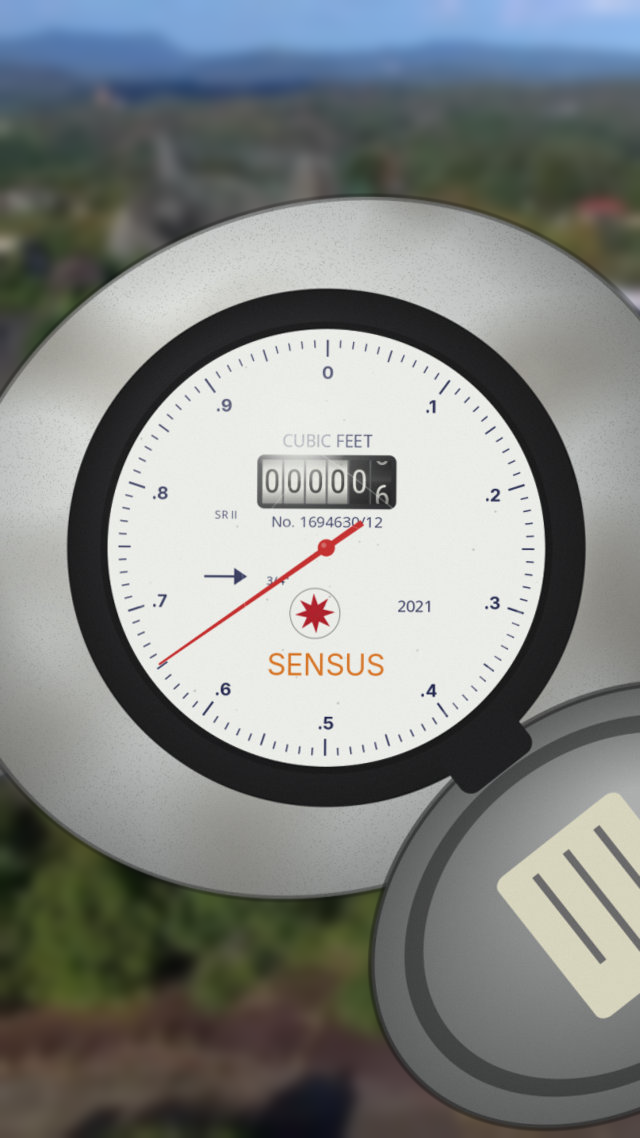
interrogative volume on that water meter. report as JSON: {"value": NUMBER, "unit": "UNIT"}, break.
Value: {"value": 5.65, "unit": "ft³"}
